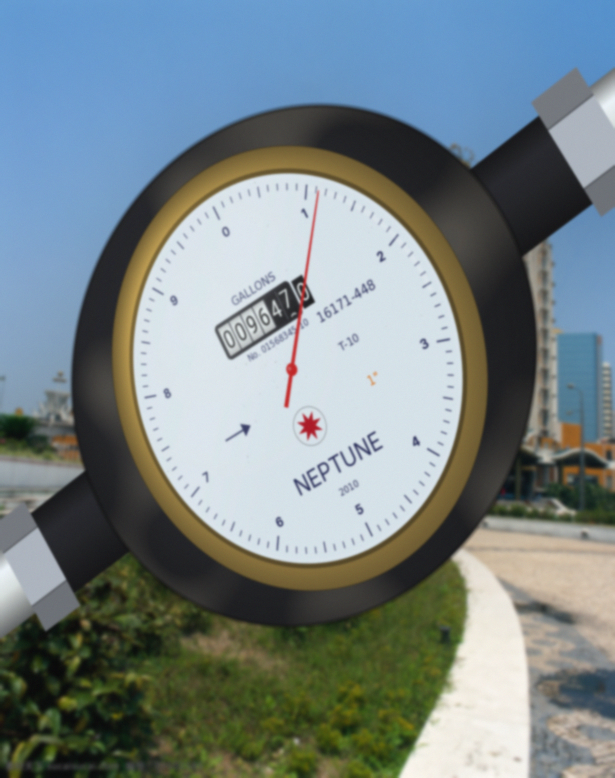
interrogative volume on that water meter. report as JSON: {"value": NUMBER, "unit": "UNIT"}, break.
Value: {"value": 96471.1, "unit": "gal"}
